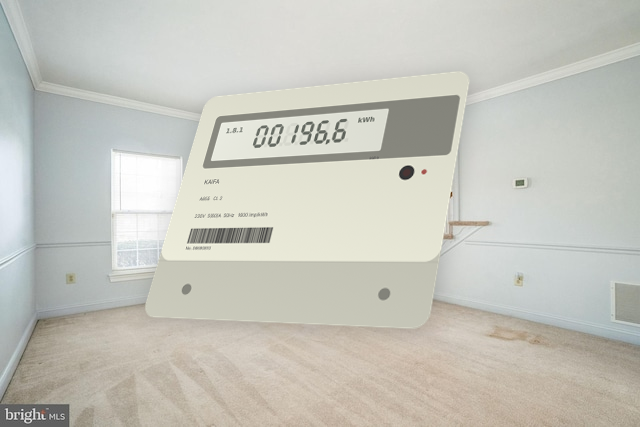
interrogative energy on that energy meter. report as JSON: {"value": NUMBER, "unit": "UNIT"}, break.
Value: {"value": 196.6, "unit": "kWh"}
